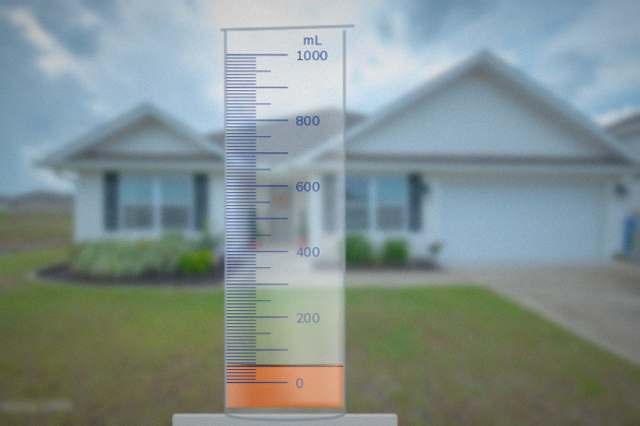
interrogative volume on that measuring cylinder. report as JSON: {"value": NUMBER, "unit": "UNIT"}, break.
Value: {"value": 50, "unit": "mL"}
